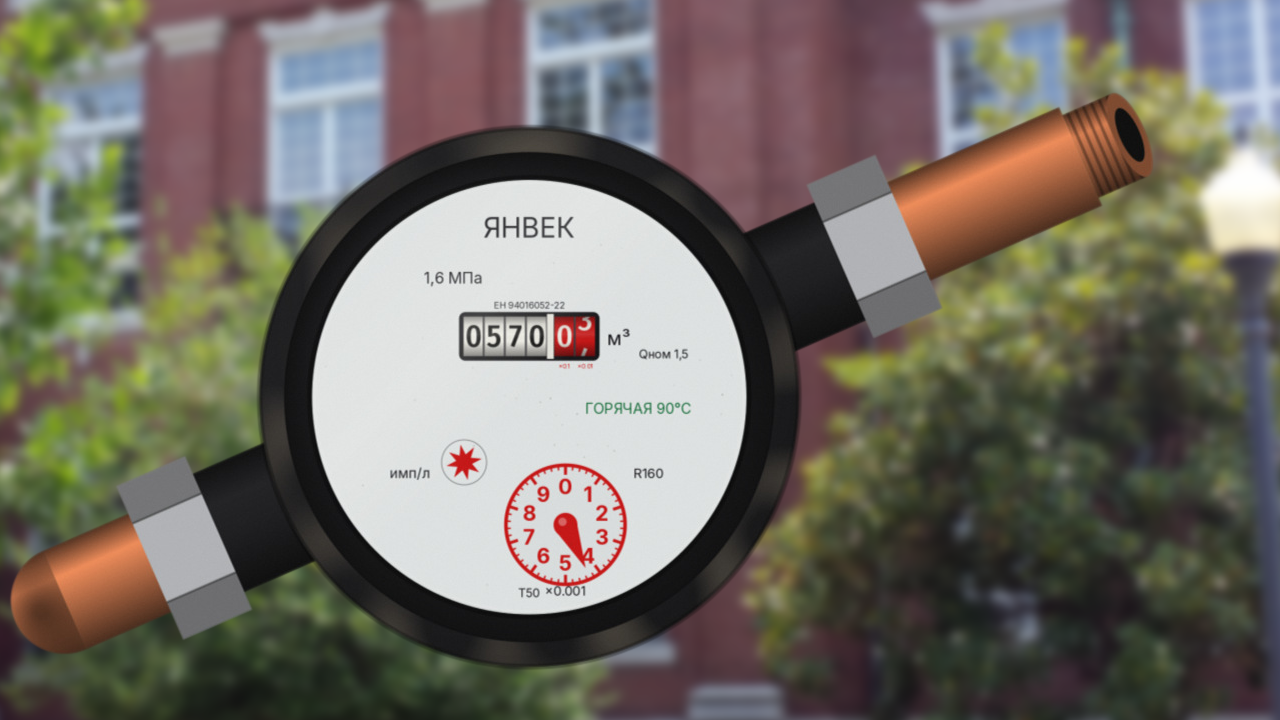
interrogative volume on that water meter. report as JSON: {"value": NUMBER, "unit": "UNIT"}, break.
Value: {"value": 570.034, "unit": "m³"}
